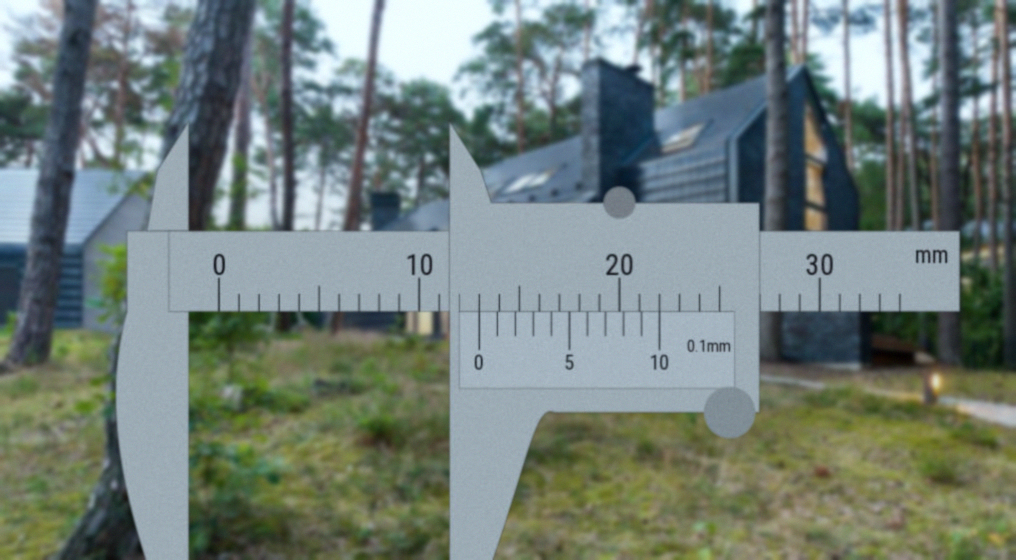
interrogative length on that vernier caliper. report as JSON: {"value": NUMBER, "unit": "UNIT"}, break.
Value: {"value": 13.0, "unit": "mm"}
